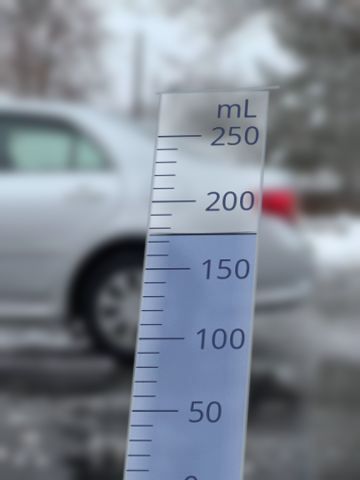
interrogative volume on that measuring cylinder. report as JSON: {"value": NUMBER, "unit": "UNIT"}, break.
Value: {"value": 175, "unit": "mL"}
